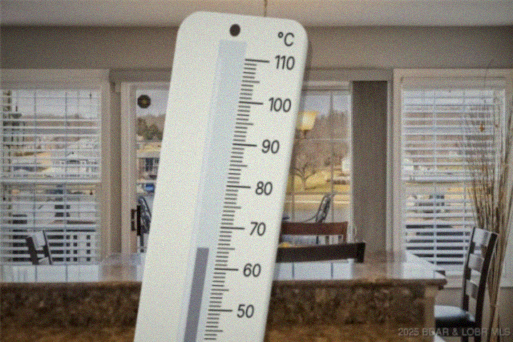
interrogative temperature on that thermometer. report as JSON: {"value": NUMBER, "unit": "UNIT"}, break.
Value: {"value": 65, "unit": "°C"}
